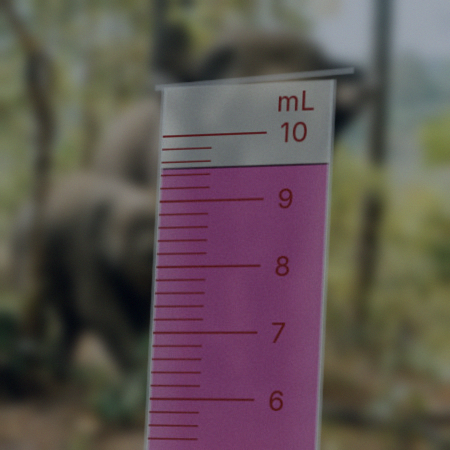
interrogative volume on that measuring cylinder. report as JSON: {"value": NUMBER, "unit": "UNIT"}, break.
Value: {"value": 9.5, "unit": "mL"}
